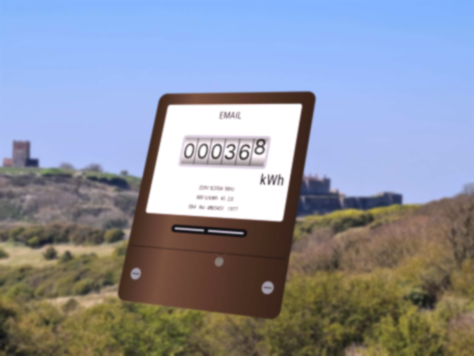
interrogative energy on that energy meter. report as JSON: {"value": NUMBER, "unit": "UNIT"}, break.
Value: {"value": 368, "unit": "kWh"}
